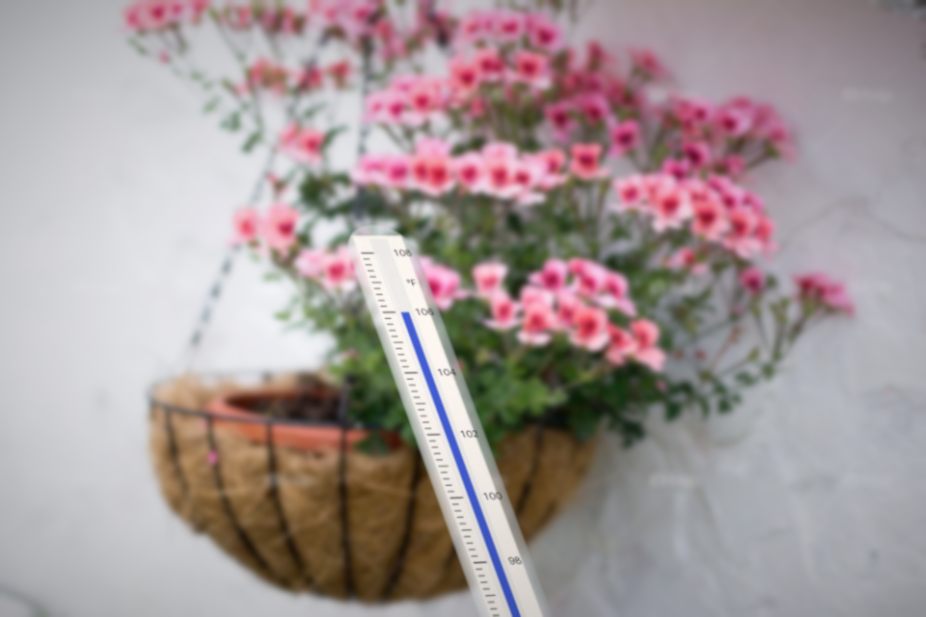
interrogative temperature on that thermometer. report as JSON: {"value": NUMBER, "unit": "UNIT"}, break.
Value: {"value": 106, "unit": "°F"}
